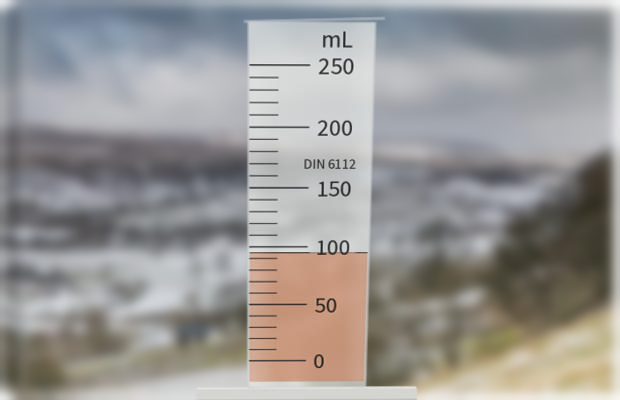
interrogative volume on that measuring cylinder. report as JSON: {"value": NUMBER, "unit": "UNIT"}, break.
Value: {"value": 95, "unit": "mL"}
